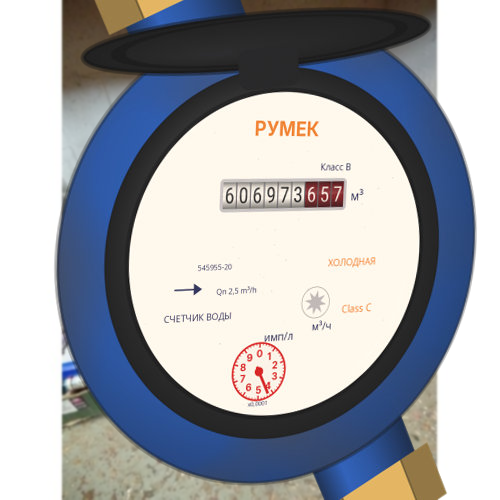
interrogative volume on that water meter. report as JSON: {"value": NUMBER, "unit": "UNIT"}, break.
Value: {"value": 606973.6574, "unit": "m³"}
